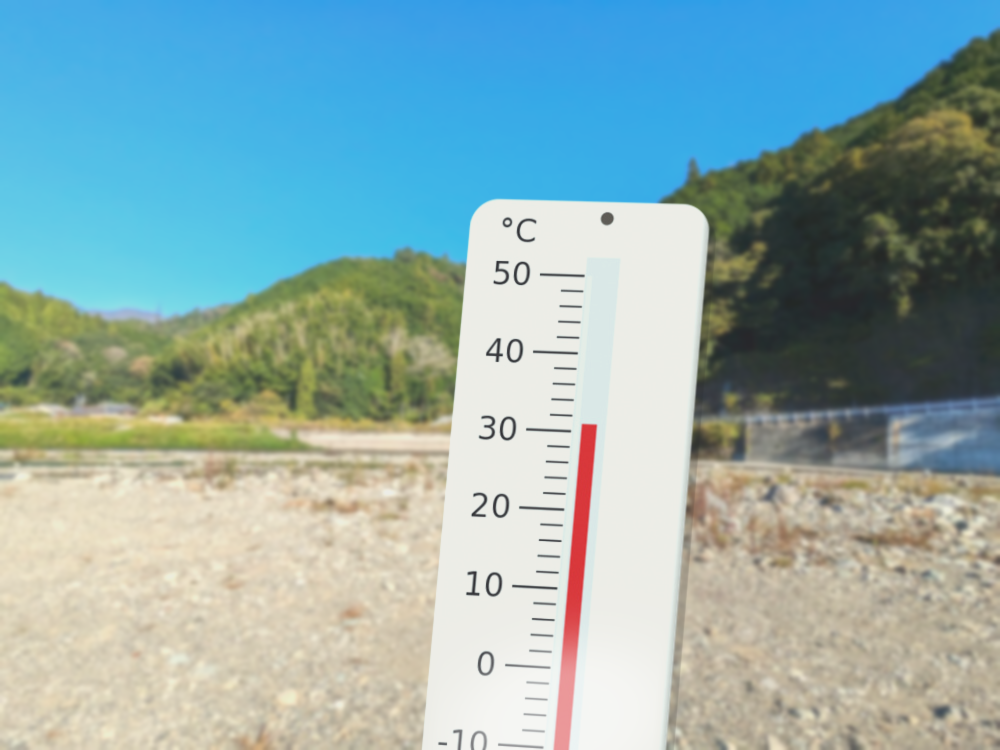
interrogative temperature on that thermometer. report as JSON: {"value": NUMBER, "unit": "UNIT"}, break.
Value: {"value": 31, "unit": "°C"}
